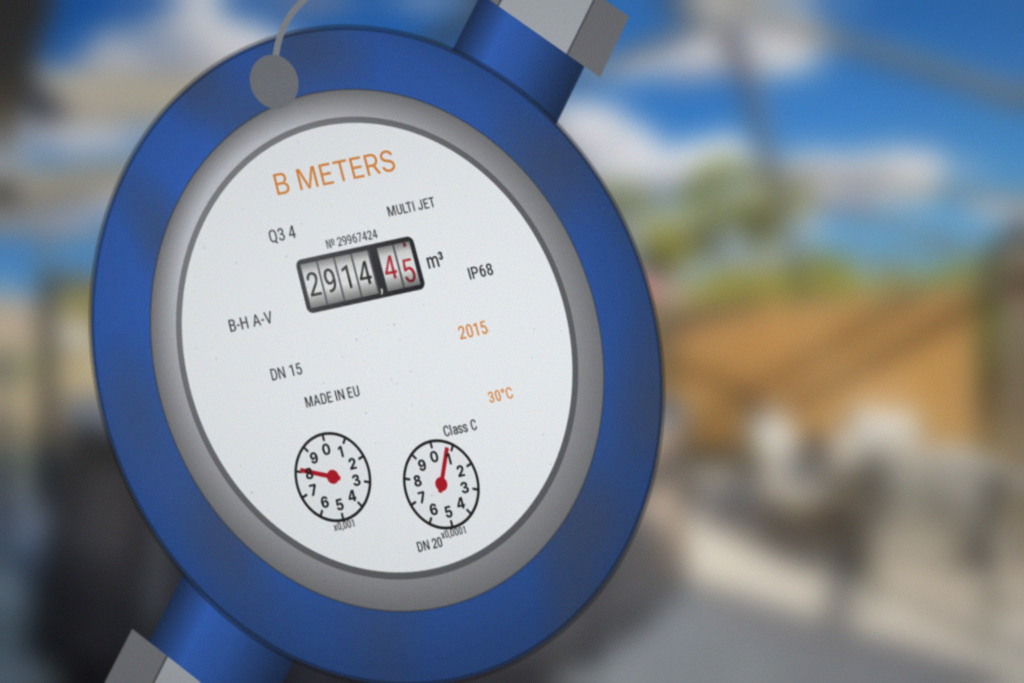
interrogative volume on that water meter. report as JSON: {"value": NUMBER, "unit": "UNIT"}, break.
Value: {"value": 2914.4480, "unit": "m³"}
